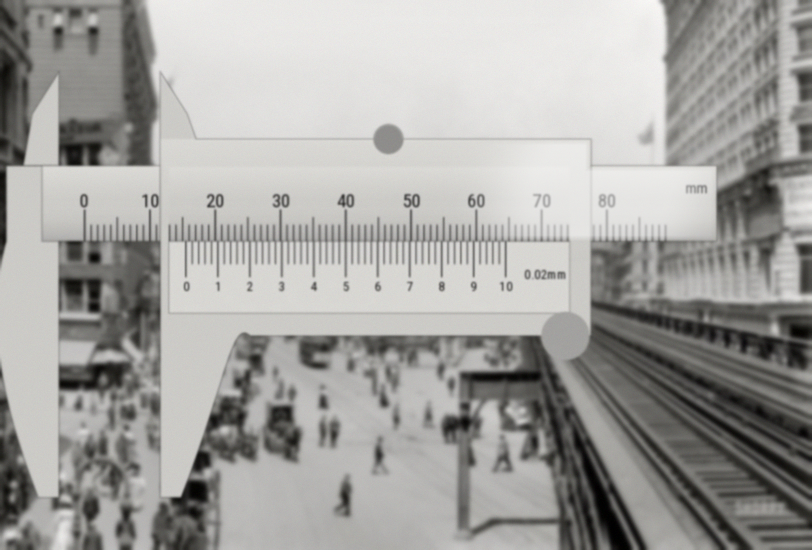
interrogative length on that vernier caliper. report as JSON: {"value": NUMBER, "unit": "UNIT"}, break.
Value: {"value": 15.5, "unit": "mm"}
